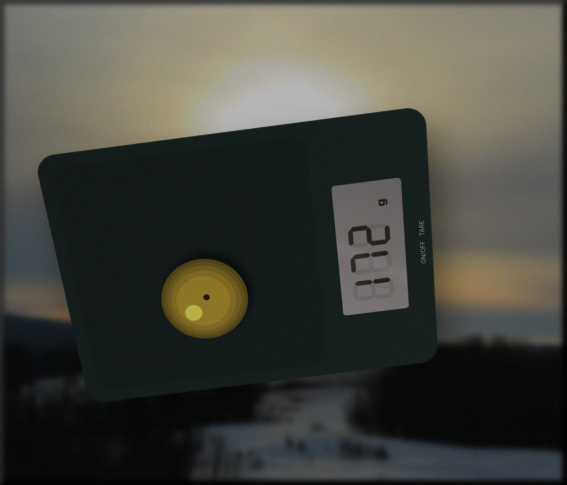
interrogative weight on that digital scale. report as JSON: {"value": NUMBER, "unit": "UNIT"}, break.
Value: {"value": 172, "unit": "g"}
